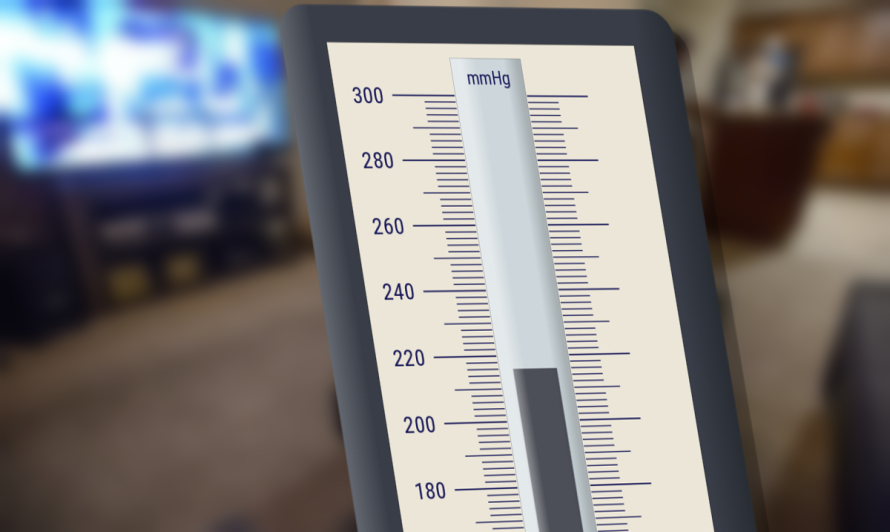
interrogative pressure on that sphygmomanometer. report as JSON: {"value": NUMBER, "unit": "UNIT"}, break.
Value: {"value": 216, "unit": "mmHg"}
